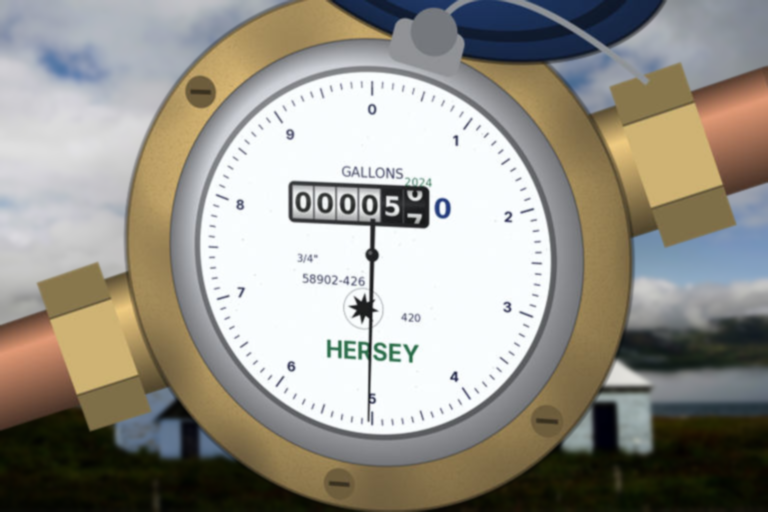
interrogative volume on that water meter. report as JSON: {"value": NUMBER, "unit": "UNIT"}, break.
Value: {"value": 565.0, "unit": "gal"}
